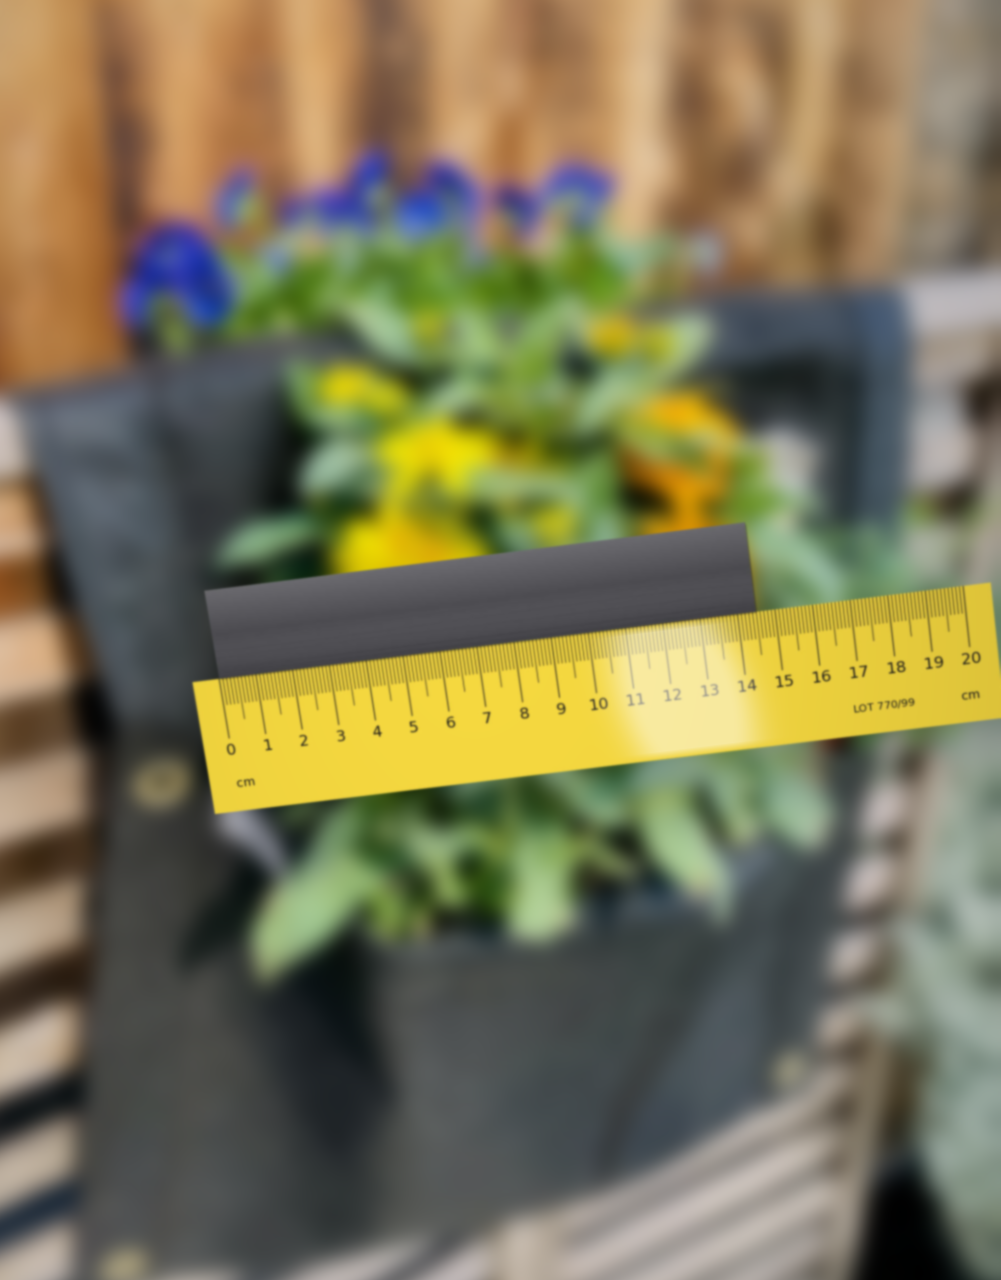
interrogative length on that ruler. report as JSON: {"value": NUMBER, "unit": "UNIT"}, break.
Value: {"value": 14.5, "unit": "cm"}
